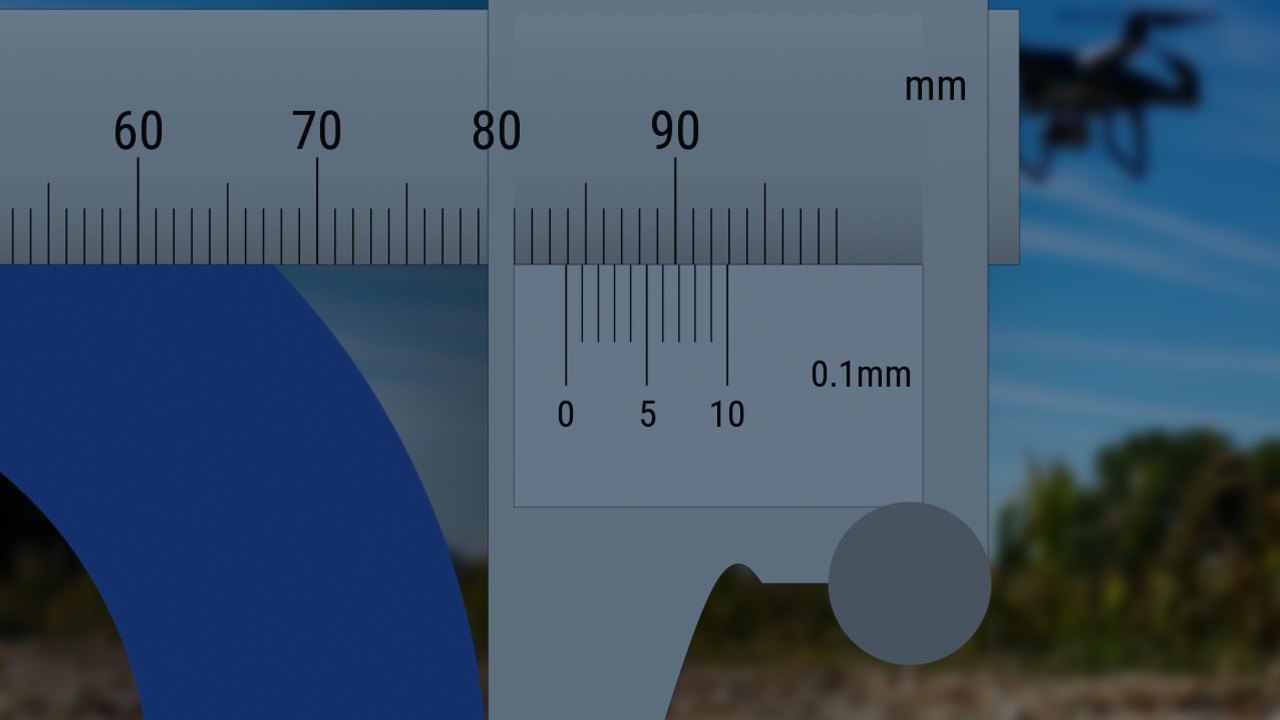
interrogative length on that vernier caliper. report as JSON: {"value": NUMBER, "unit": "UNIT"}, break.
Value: {"value": 83.9, "unit": "mm"}
